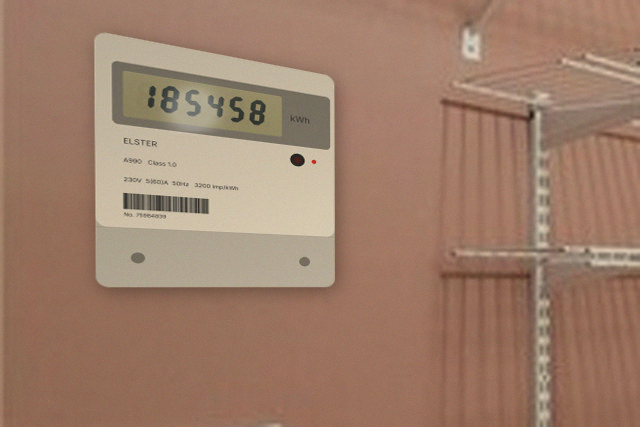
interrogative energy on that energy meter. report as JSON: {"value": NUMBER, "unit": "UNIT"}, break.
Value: {"value": 185458, "unit": "kWh"}
